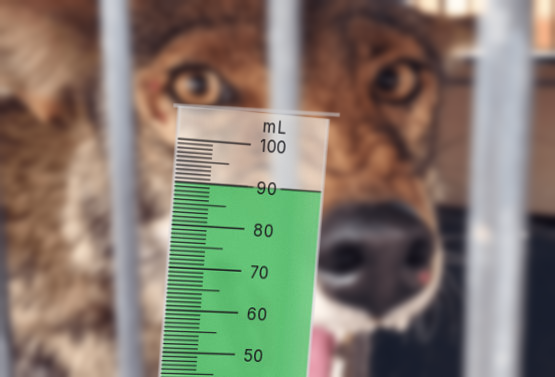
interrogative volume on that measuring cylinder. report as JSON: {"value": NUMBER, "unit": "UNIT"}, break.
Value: {"value": 90, "unit": "mL"}
